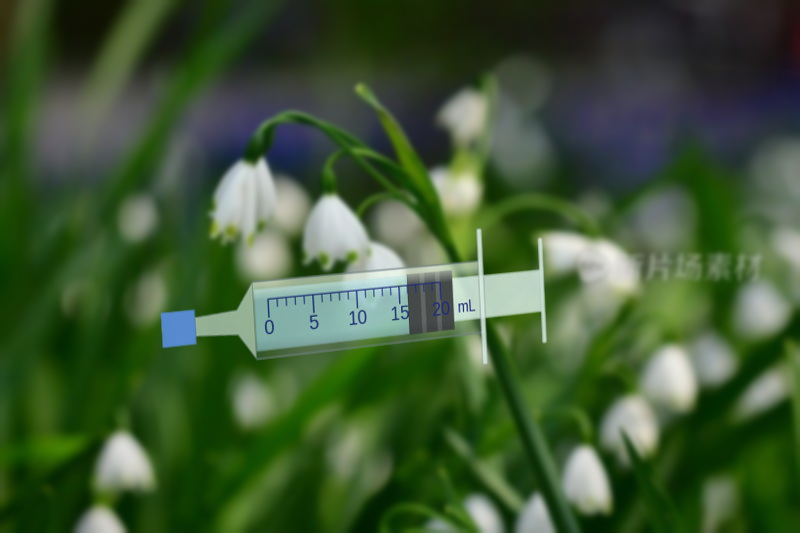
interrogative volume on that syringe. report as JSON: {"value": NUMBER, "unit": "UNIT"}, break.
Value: {"value": 16, "unit": "mL"}
